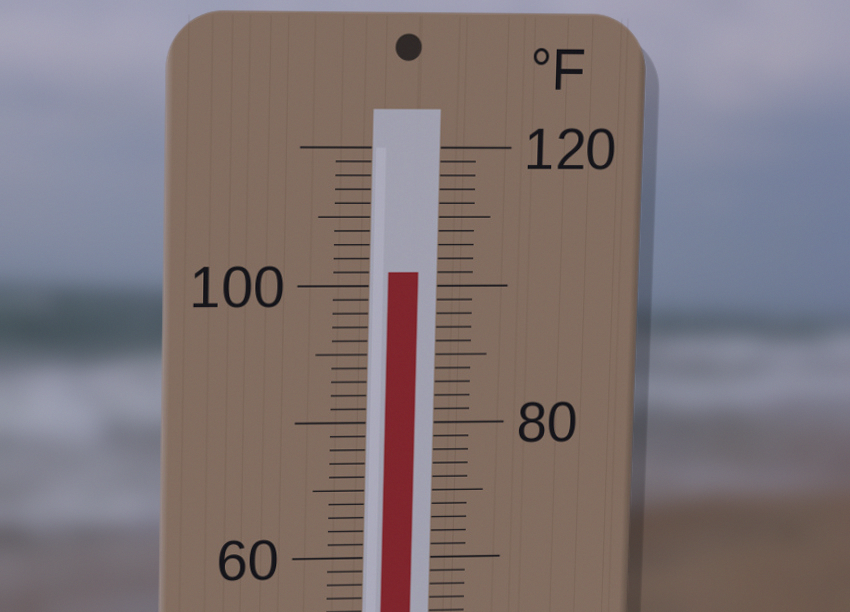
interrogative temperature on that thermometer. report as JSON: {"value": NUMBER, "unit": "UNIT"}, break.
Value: {"value": 102, "unit": "°F"}
